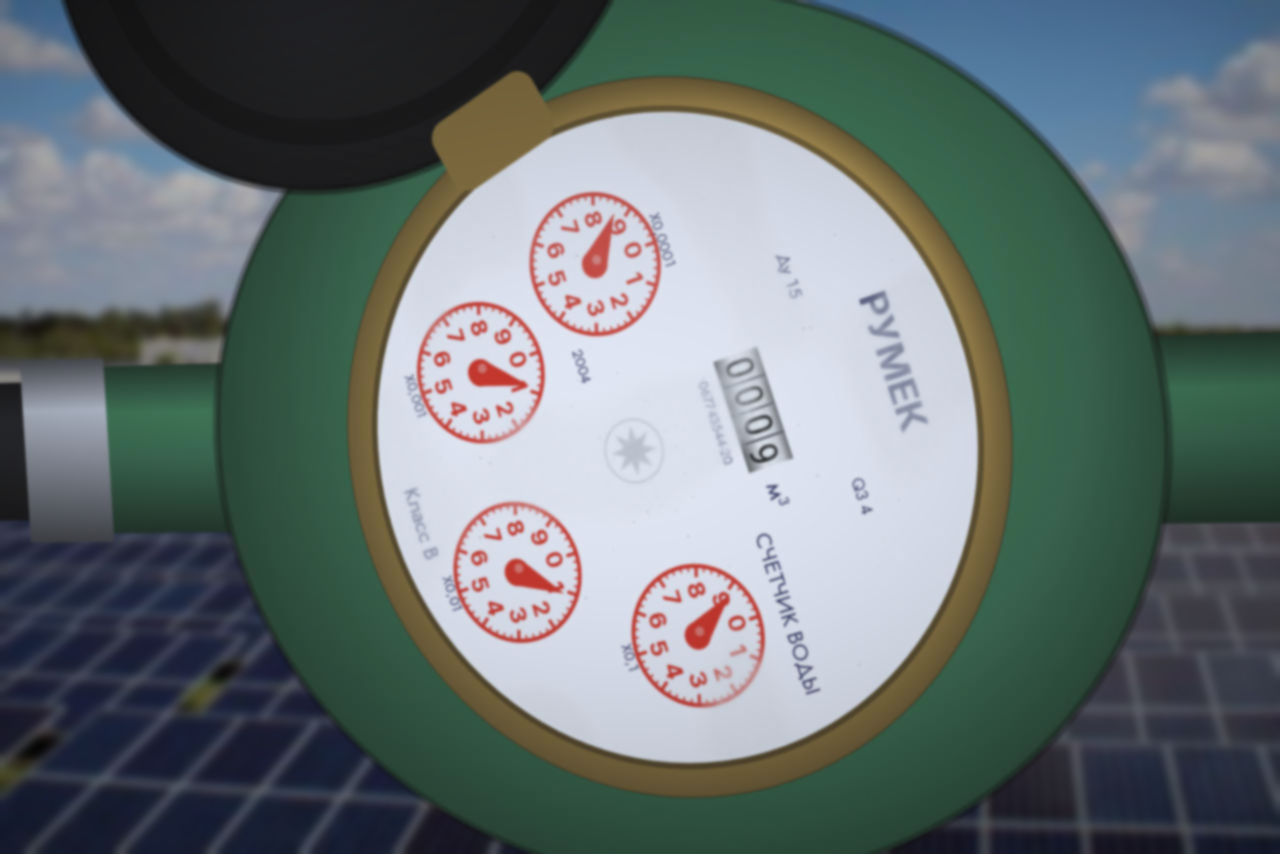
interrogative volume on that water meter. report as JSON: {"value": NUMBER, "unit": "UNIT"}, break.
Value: {"value": 8.9108, "unit": "m³"}
